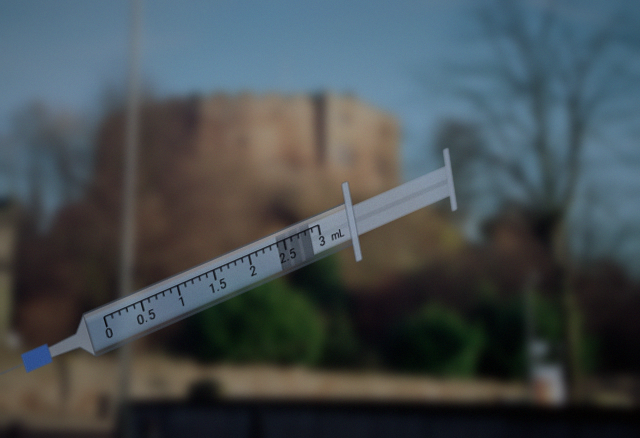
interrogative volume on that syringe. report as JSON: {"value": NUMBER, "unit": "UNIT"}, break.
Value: {"value": 2.4, "unit": "mL"}
